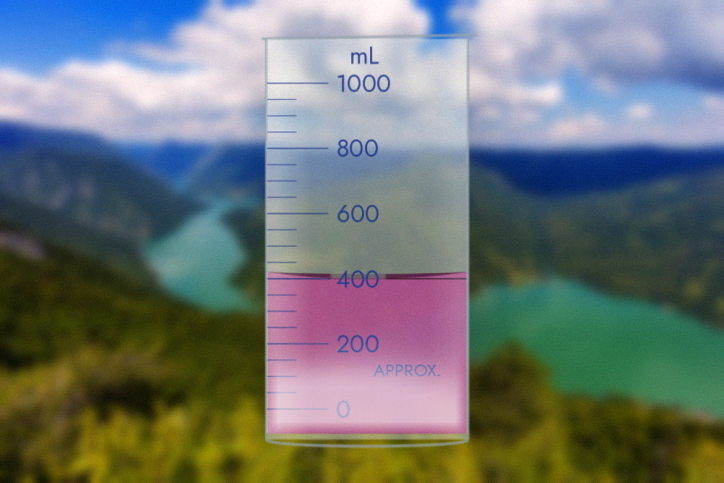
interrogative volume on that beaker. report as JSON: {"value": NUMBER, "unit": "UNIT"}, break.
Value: {"value": 400, "unit": "mL"}
